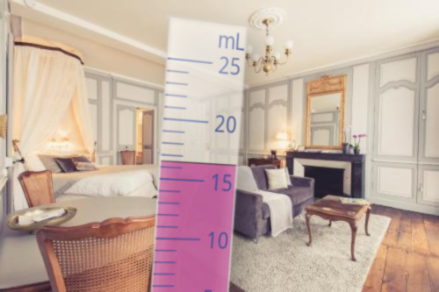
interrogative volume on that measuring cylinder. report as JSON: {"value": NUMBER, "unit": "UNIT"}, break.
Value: {"value": 16.5, "unit": "mL"}
